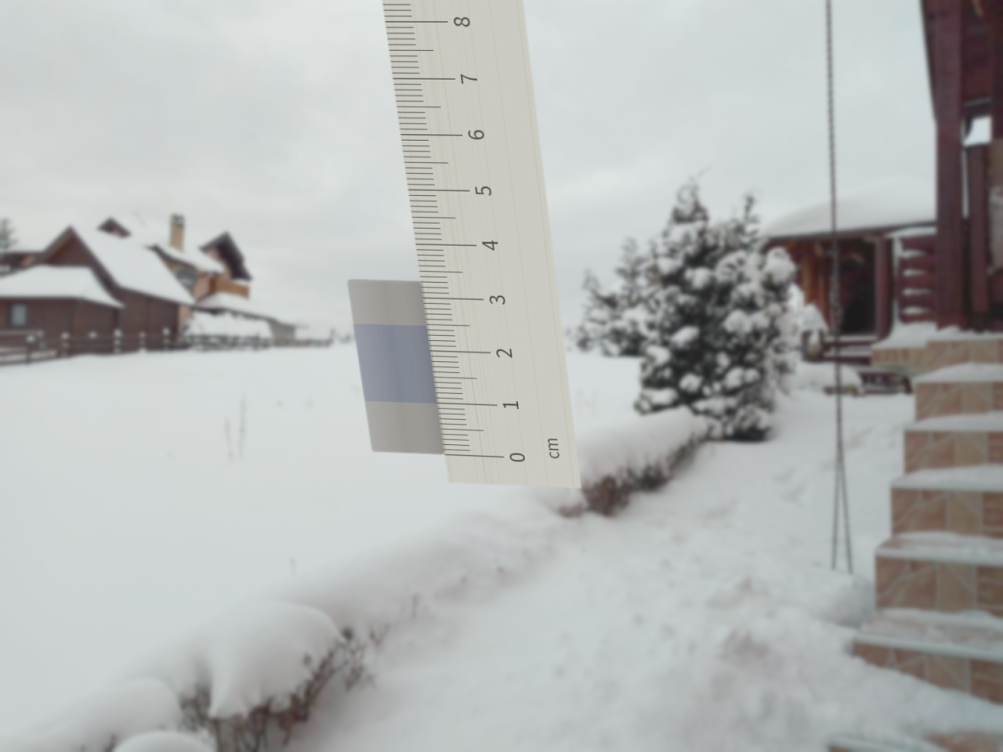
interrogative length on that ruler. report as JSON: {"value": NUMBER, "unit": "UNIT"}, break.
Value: {"value": 3.3, "unit": "cm"}
